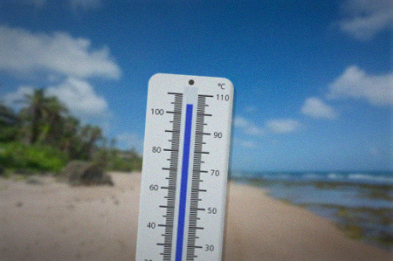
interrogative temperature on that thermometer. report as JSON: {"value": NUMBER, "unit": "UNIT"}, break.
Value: {"value": 105, "unit": "°C"}
